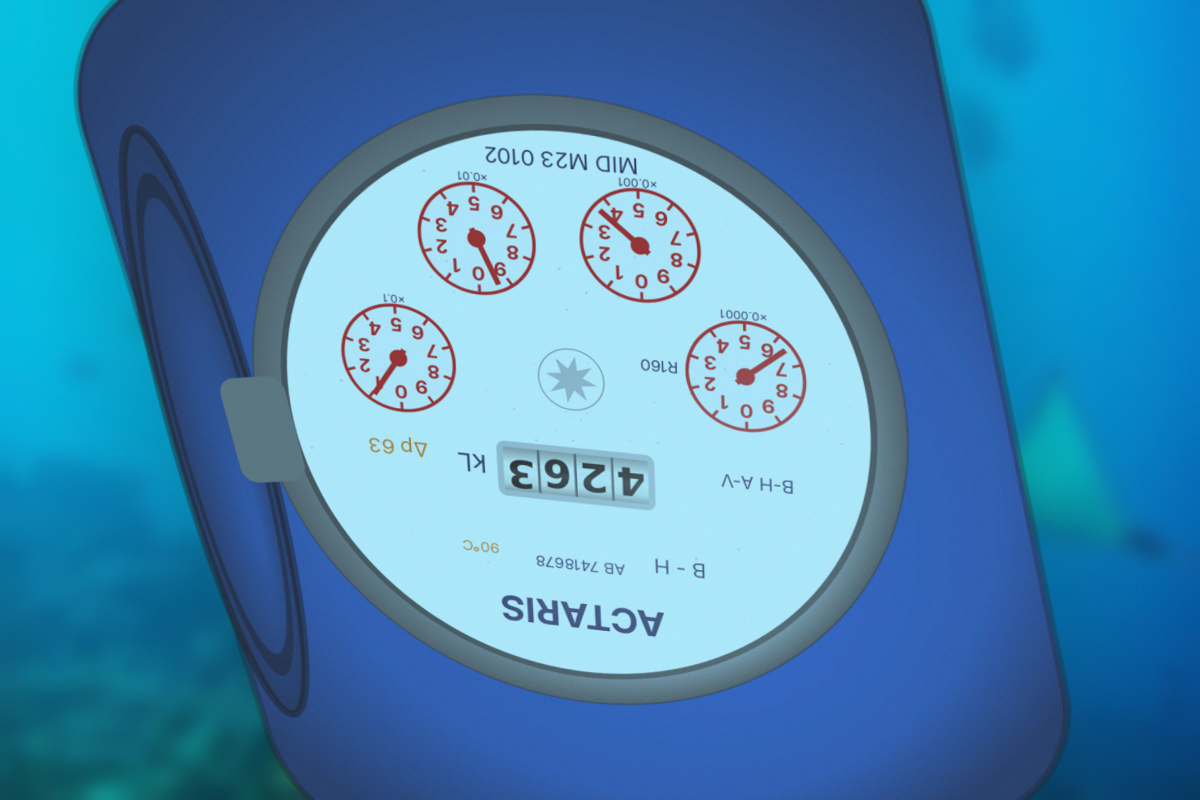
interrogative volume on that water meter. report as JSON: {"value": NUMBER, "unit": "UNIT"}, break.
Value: {"value": 4263.0936, "unit": "kL"}
